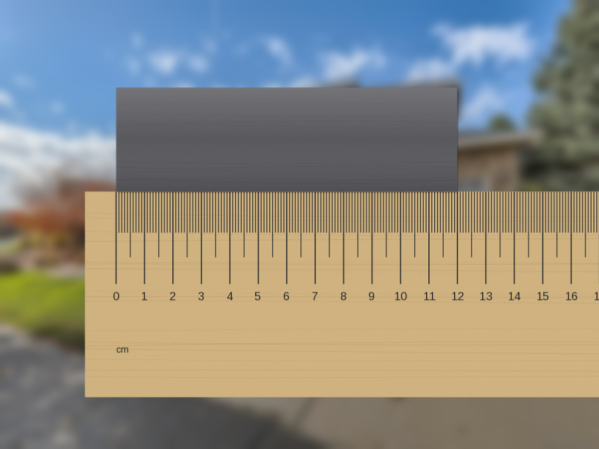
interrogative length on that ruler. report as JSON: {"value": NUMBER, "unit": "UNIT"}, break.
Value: {"value": 12, "unit": "cm"}
